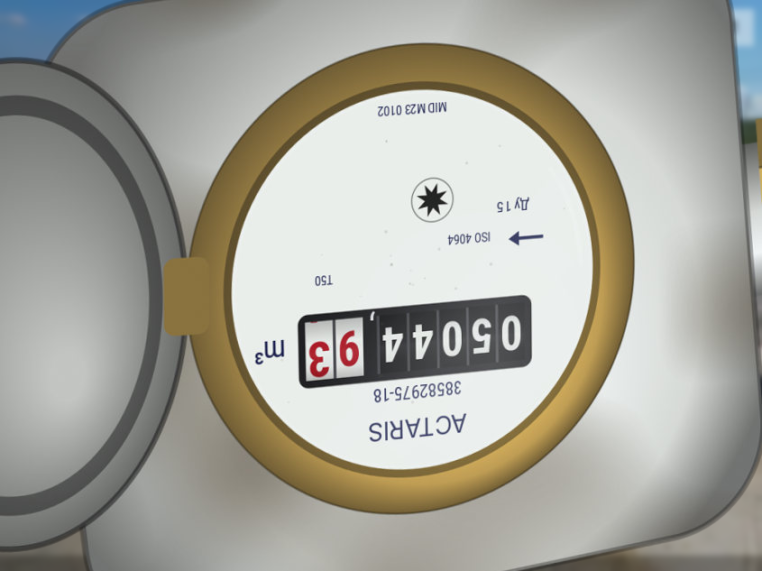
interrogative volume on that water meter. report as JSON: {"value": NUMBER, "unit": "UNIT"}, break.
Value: {"value": 5044.93, "unit": "m³"}
